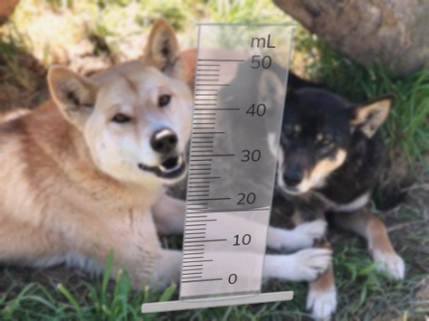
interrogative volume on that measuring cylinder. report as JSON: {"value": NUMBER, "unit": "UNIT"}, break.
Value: {"value": 17, "unit": "mL"}
